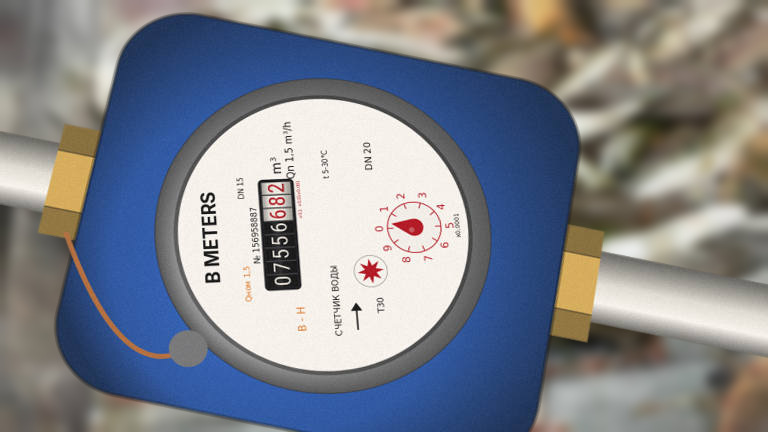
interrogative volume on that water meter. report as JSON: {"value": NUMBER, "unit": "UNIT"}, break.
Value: {"value": 7556.6820, "unit": "m³"}
